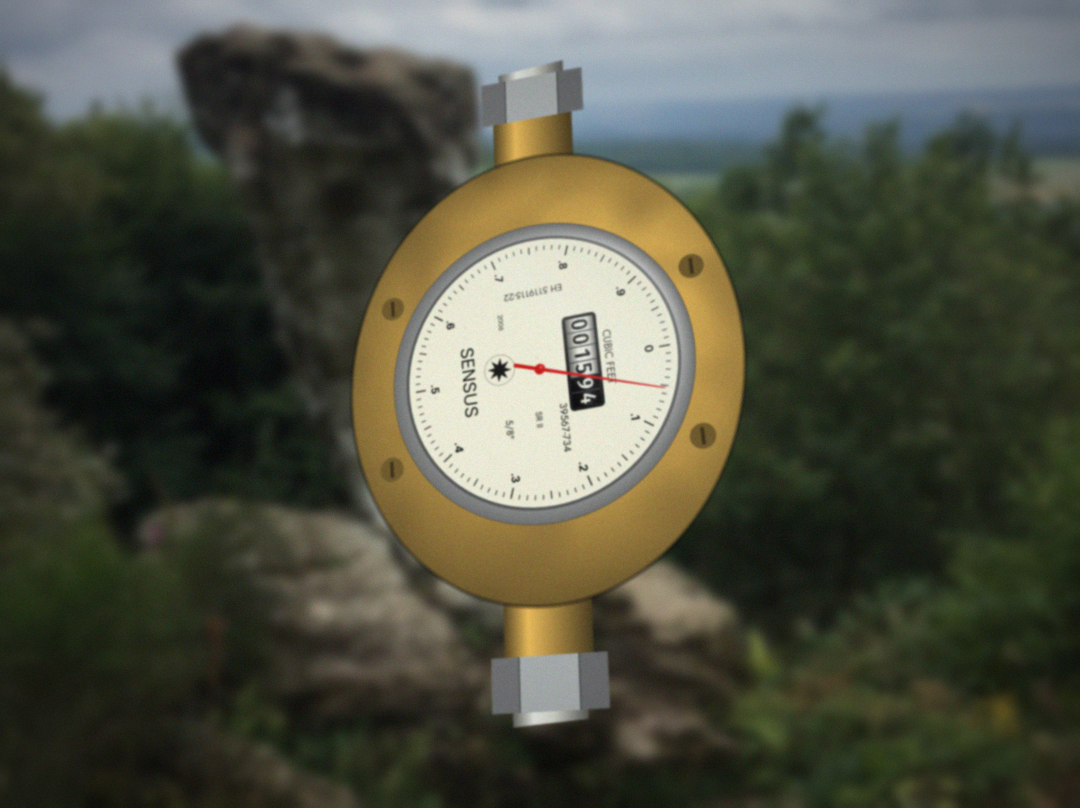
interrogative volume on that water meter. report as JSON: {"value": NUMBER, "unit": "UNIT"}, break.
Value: {"value": 1594.05, "unit": "ft³"}
